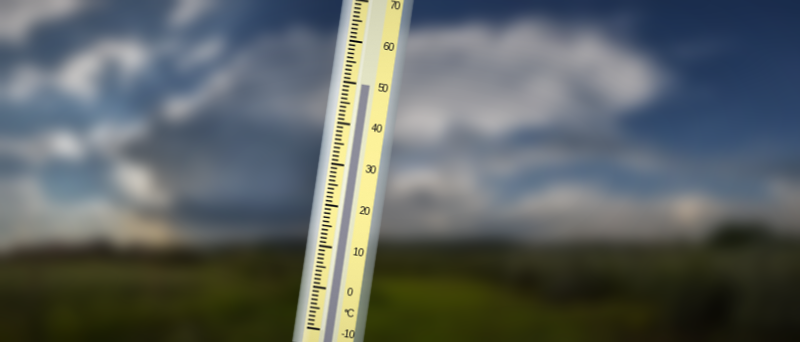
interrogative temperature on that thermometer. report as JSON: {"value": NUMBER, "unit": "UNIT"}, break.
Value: {"value": 50, "unit": "°C"}
